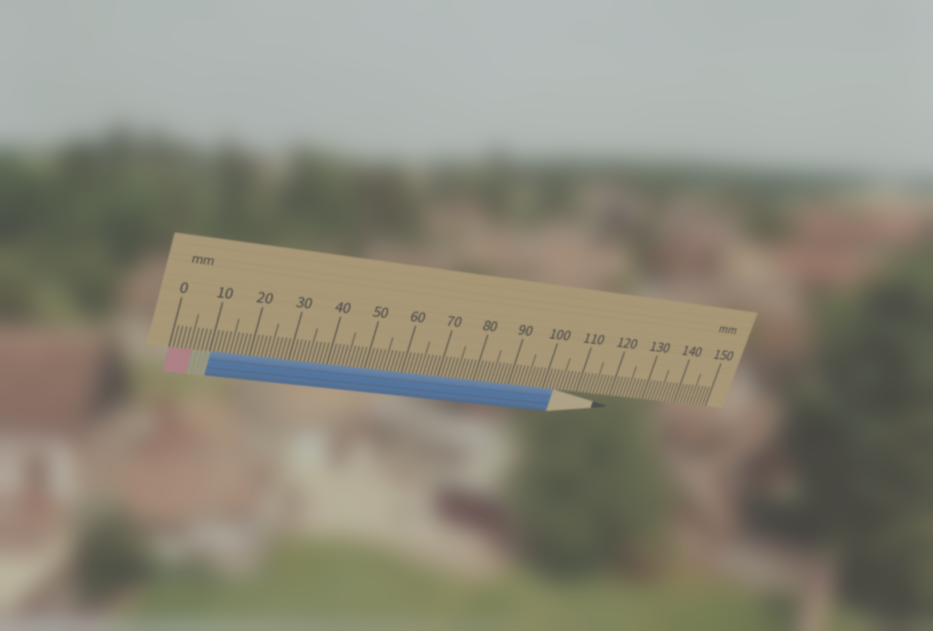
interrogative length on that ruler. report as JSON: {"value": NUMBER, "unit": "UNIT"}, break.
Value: {"value": 120, "unit": "mm"}
